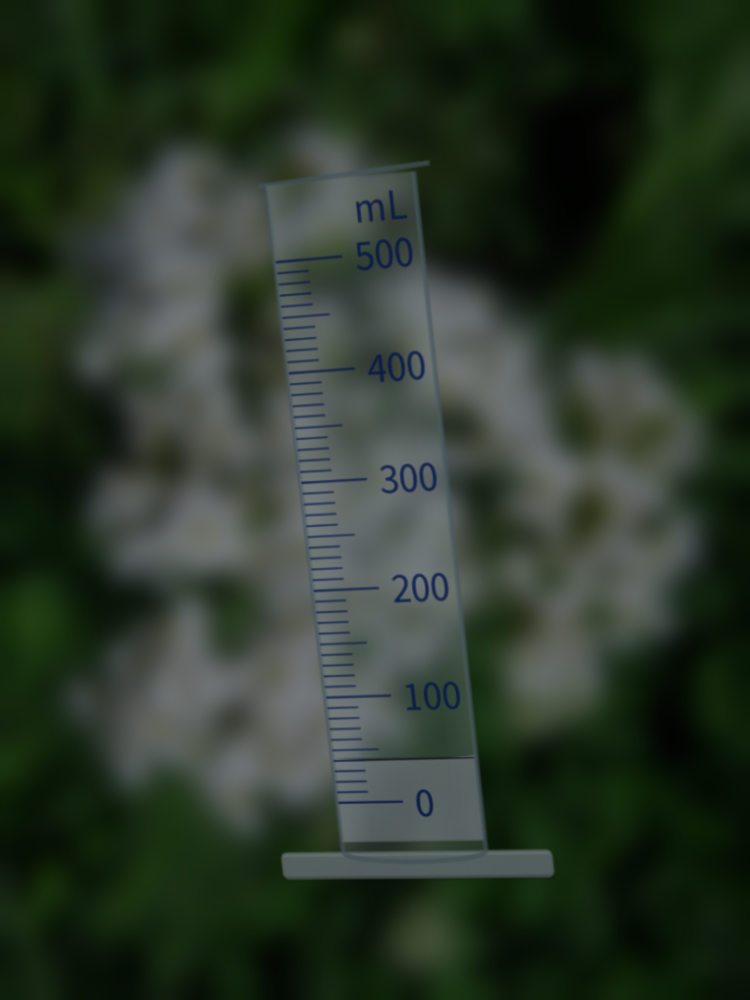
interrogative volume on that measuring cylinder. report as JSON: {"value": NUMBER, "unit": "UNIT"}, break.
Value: {"value": 40, "unit": "mL"}
